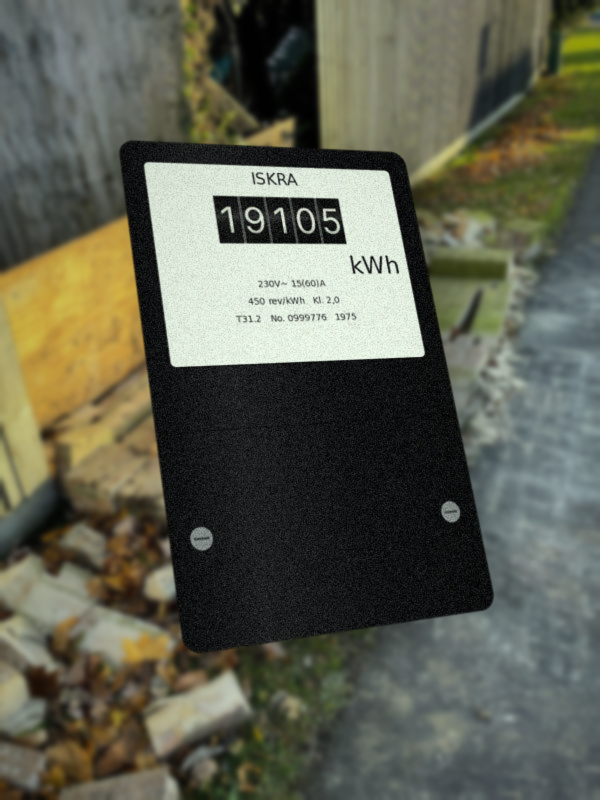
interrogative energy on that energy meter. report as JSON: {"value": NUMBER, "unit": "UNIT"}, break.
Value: {"value": 19105, "unit": "kWh"}
